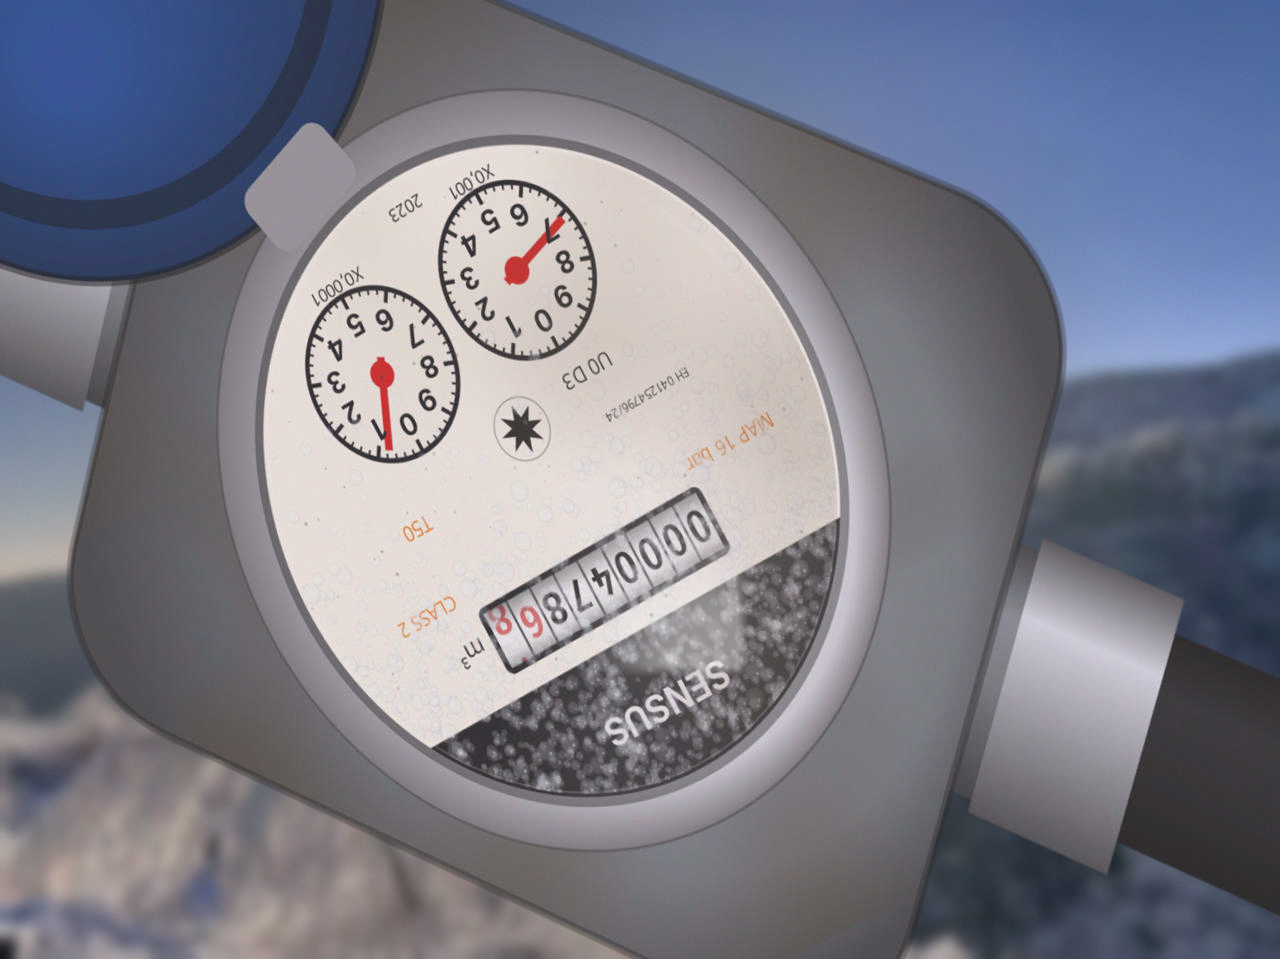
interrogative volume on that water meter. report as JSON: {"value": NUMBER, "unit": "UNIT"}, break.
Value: {"value": 478.6770, "unit": "m³"}
